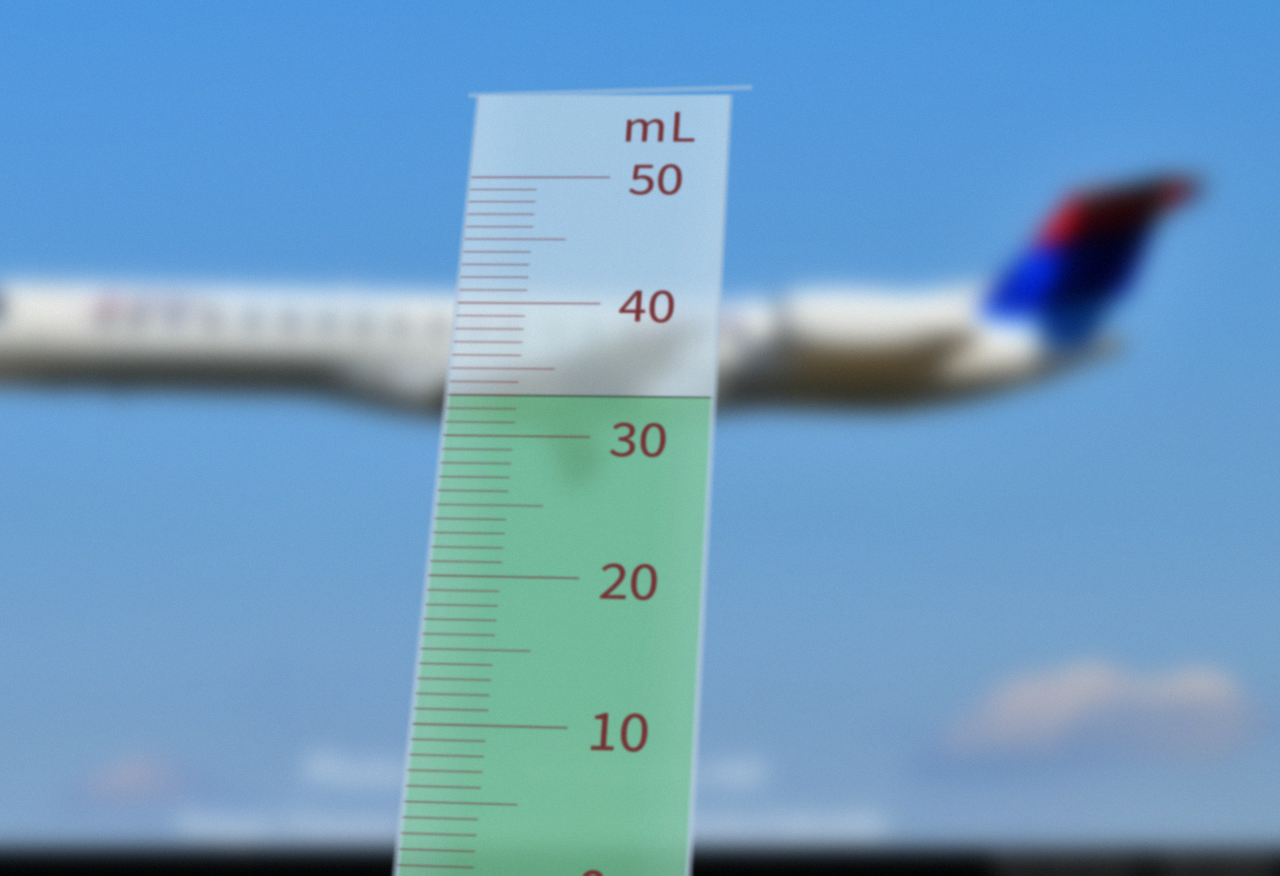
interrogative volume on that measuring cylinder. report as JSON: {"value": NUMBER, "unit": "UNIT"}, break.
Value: {"value": 33, "unit": "mL"}
